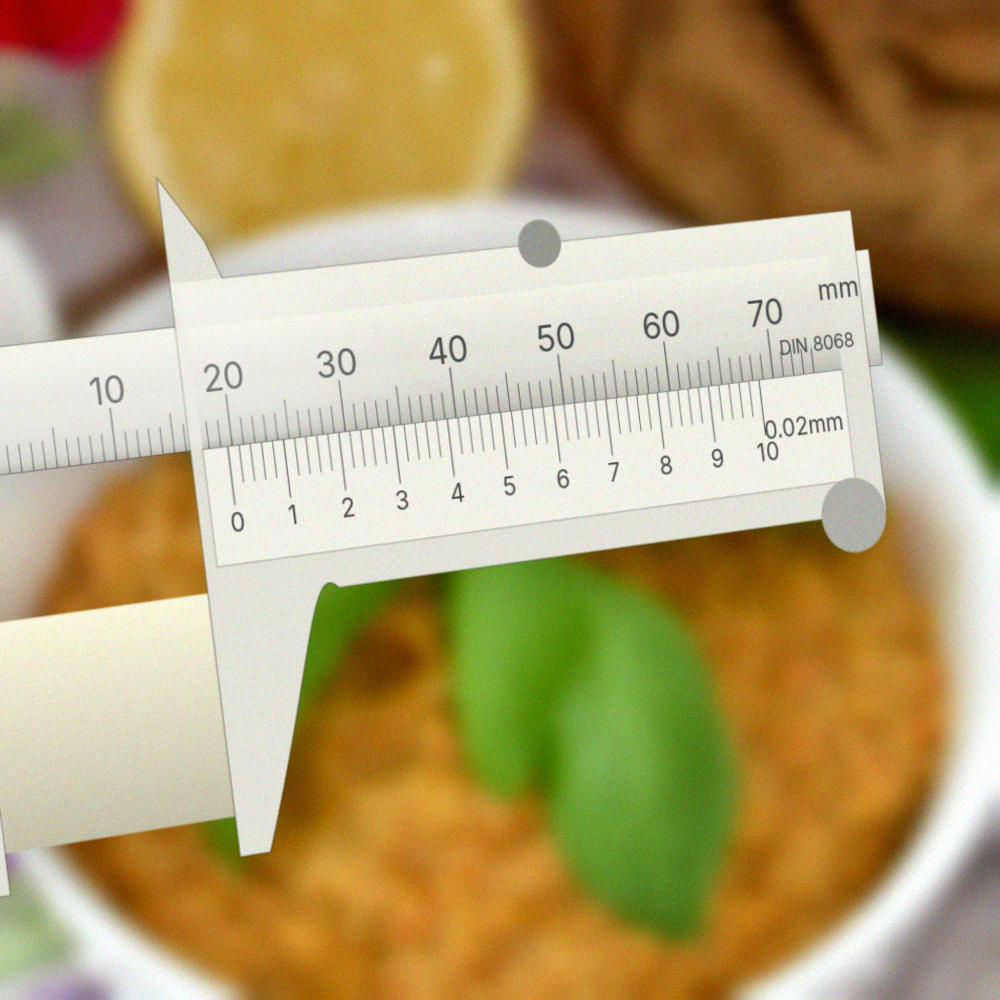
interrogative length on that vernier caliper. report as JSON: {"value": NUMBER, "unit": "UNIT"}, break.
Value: {"value": 19.6, "unit": "mm"}
